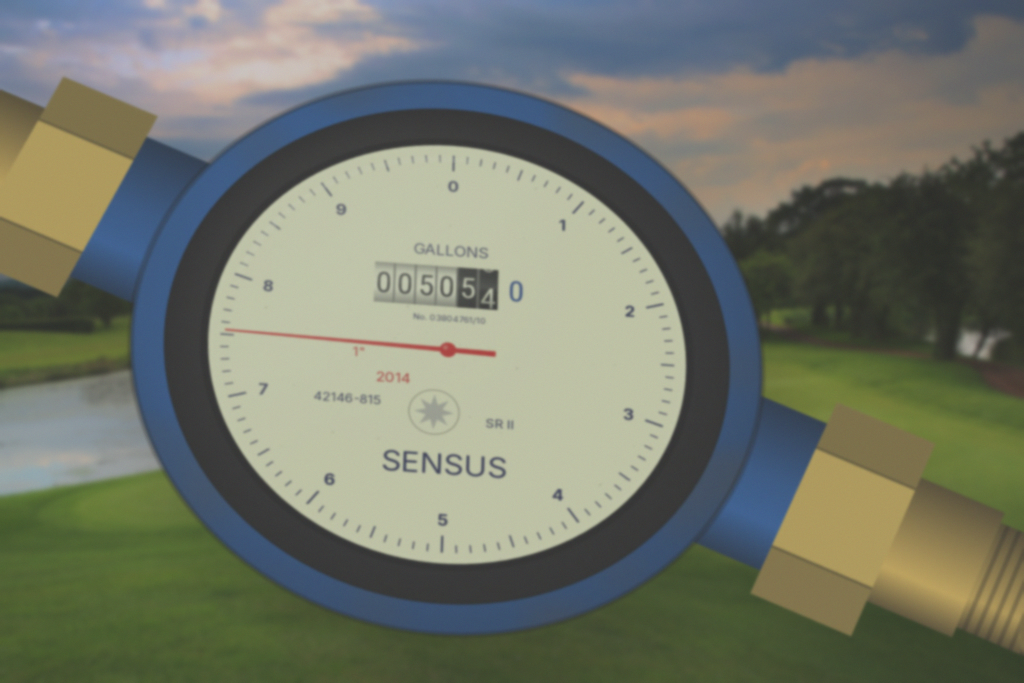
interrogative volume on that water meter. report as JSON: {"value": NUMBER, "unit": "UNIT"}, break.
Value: {"value": 50537.5, "unit": "gal"}
